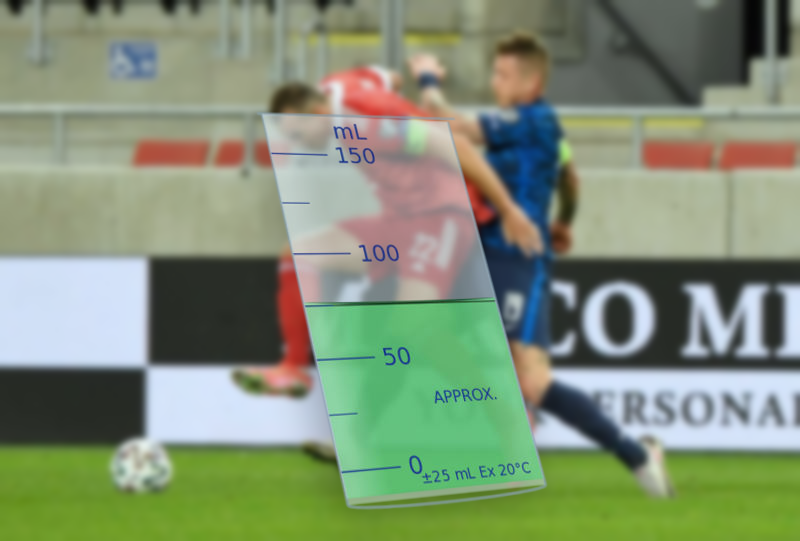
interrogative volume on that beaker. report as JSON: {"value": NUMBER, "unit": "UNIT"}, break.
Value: {"value": 75, "unit": "mL"}
